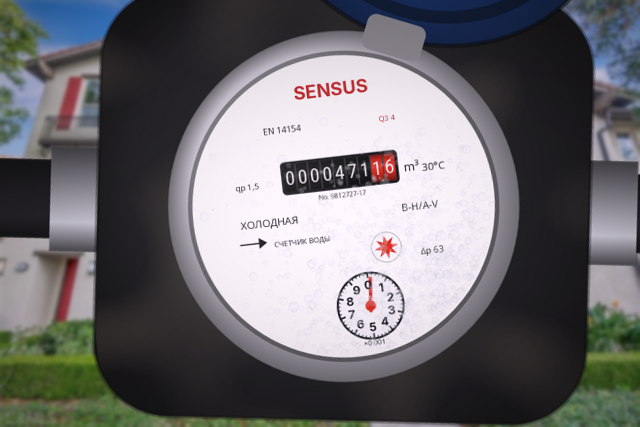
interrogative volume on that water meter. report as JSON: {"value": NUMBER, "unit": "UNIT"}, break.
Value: {"value": 471.160, "unit": "m³"}
